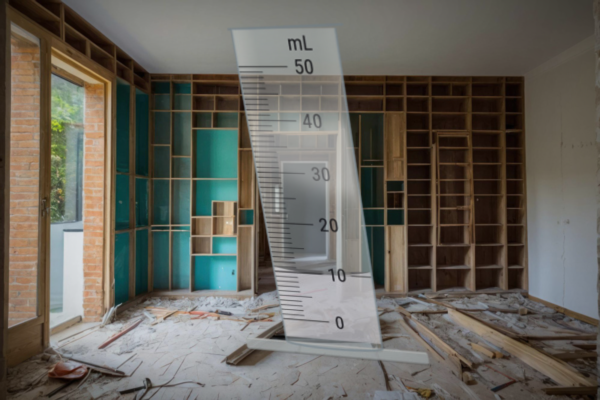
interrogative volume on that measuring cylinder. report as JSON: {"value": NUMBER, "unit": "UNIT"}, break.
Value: {"value": 10, "unit": "mL"}
